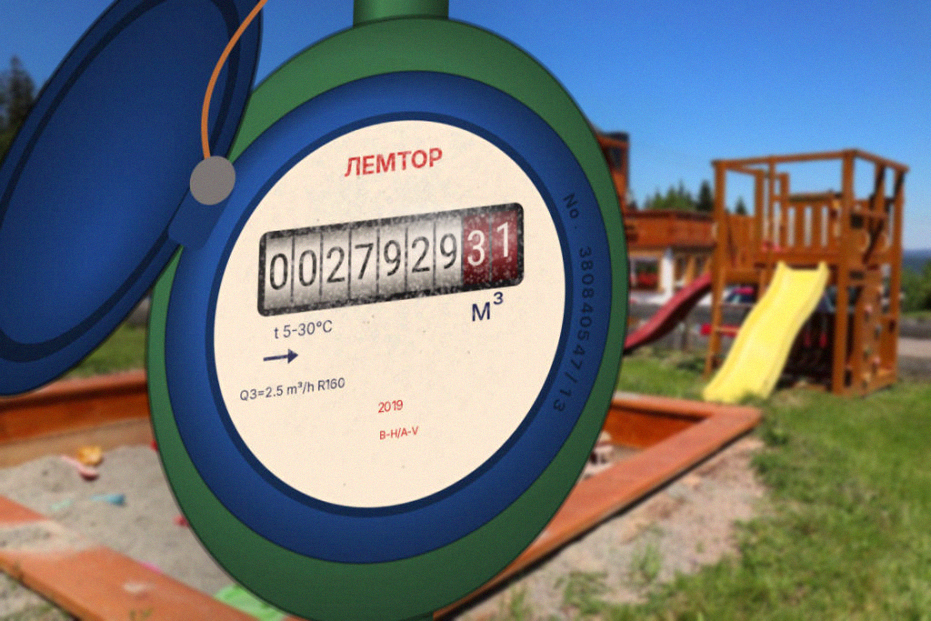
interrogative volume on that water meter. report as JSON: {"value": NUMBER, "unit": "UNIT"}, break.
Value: {"value": 27929.31, "unit": "m³"}
